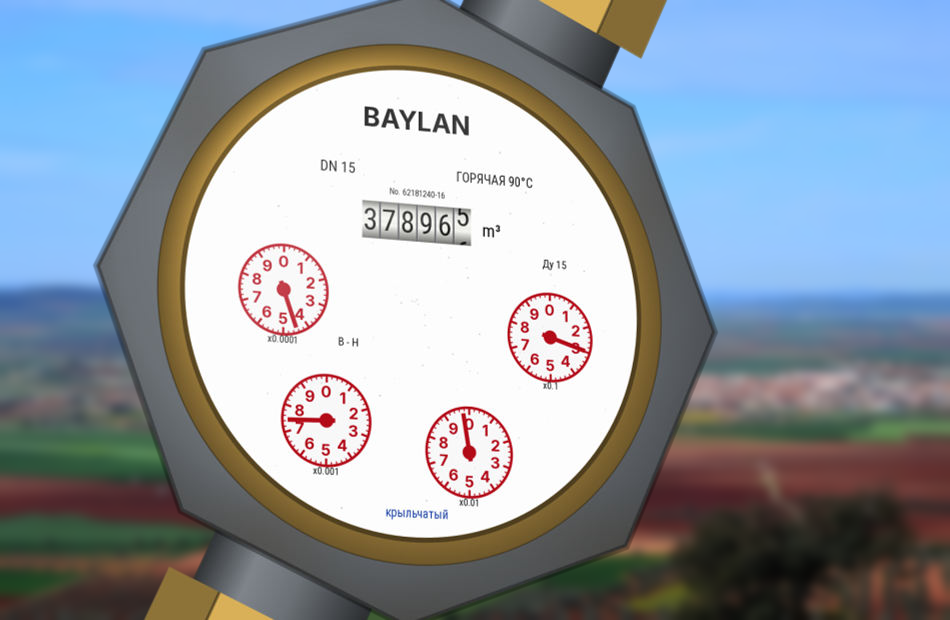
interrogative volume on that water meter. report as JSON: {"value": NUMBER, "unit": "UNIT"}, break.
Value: {"value": 378965.2974, "unit": "m³"}
